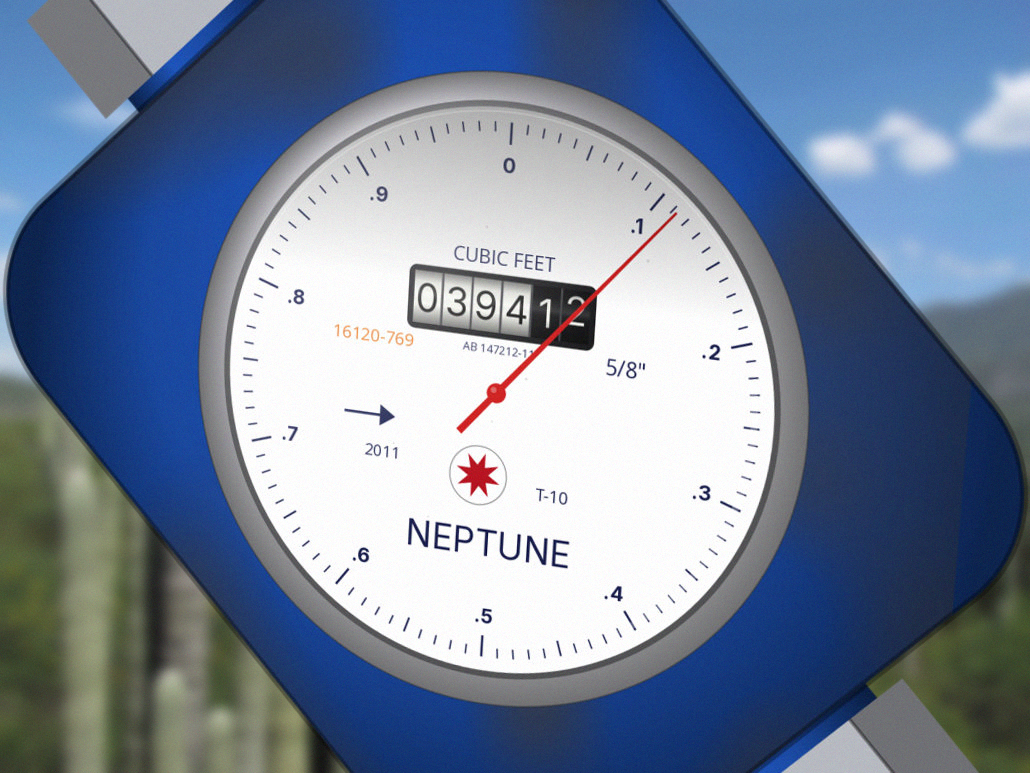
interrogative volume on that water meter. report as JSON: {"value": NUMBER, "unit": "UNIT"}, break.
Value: {"value": 39412.11, "unit": "ft³"}
